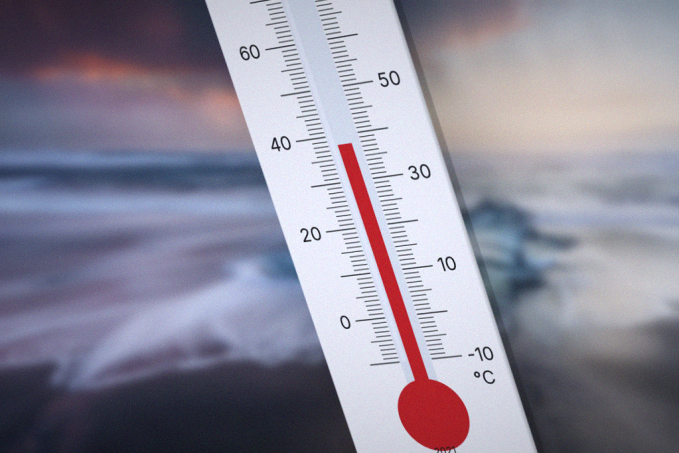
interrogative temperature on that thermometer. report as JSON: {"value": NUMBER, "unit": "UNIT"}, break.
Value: {"value": 38, "unit": "°C"}
